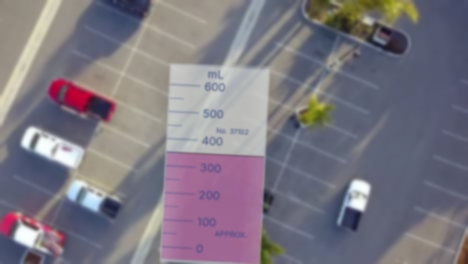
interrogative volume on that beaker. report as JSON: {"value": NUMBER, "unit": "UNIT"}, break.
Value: {"value": 350, "unit": "mL"}
